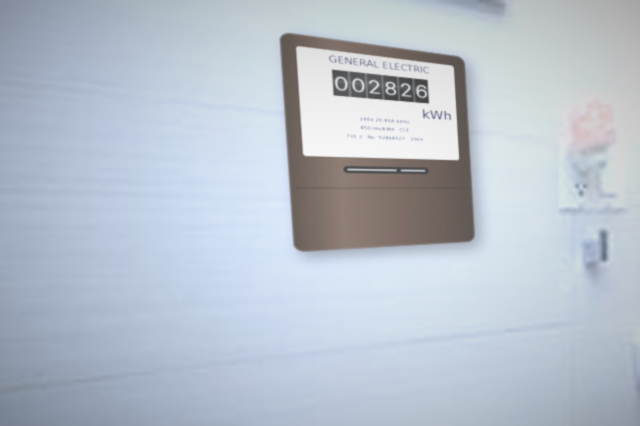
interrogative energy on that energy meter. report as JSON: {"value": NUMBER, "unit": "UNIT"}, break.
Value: {"value": 2826, "unit": "kWh"}
